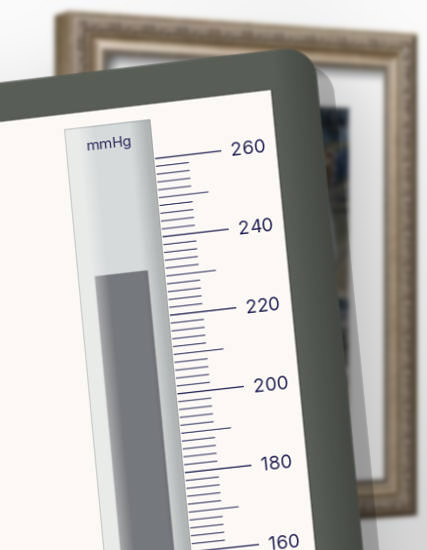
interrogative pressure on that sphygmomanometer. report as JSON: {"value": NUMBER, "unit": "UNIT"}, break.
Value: {"value": 232, "unit": "mmHg"}
